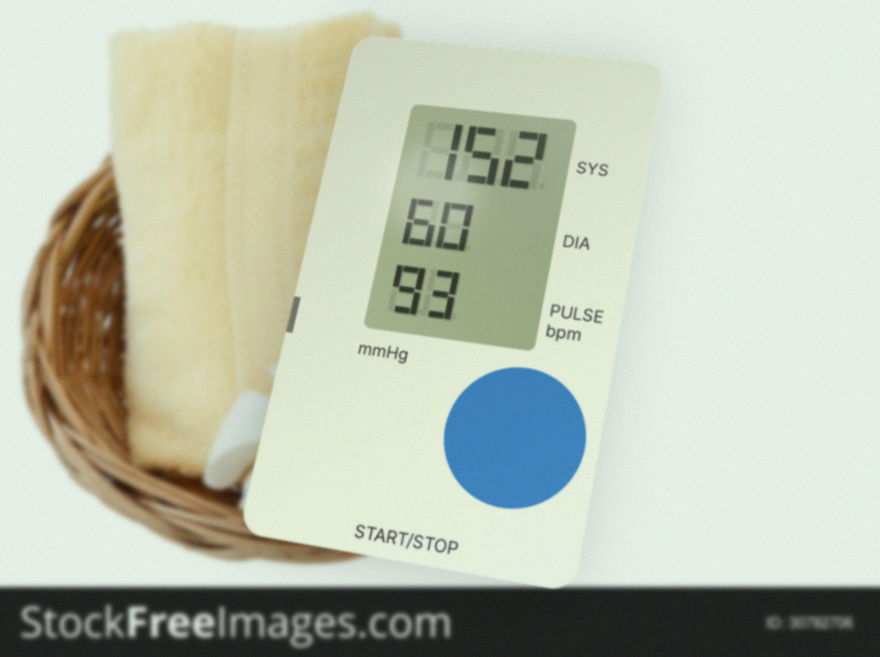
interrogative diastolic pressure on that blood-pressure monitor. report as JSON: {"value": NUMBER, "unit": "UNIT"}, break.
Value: {"value": 60, "unit": "mmHg"}
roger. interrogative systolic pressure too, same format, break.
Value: {"value": 152, "unit": "mmHg"}
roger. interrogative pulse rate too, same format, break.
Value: {"value": 93, "unit": "bpm"}
